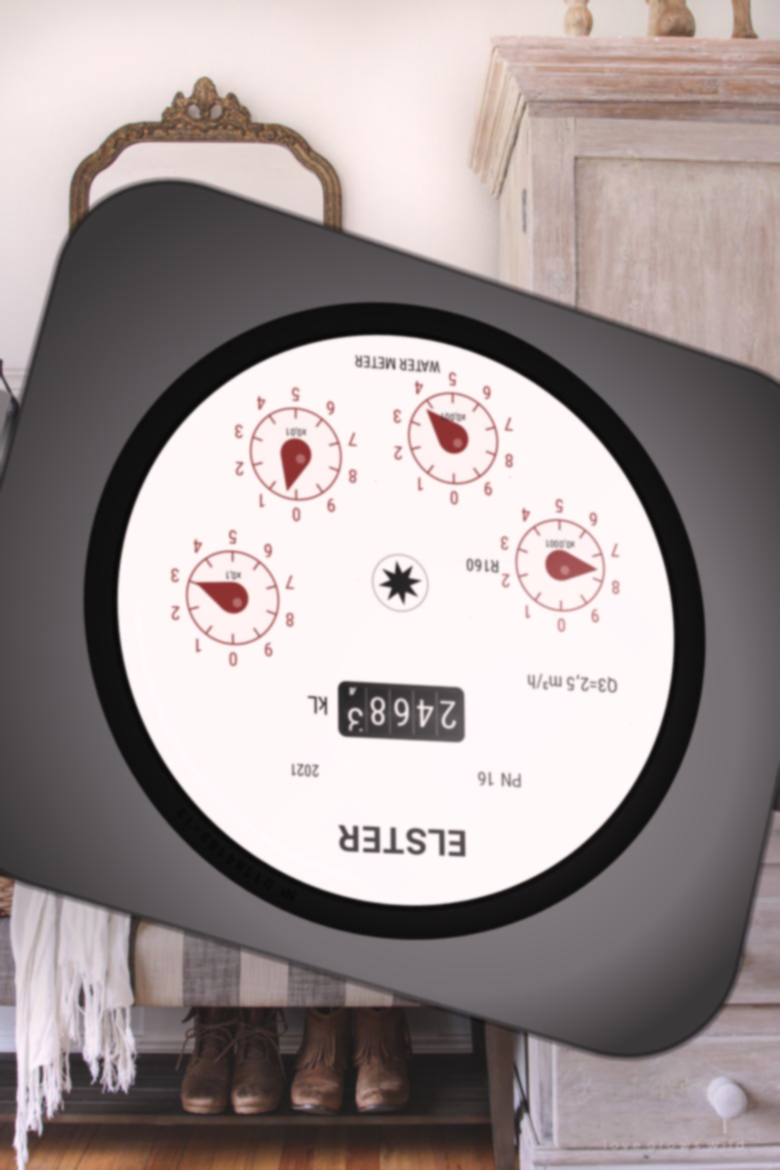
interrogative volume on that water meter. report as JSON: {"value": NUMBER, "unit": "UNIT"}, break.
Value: {"value": 24683.3037, "unit": "kL"}
